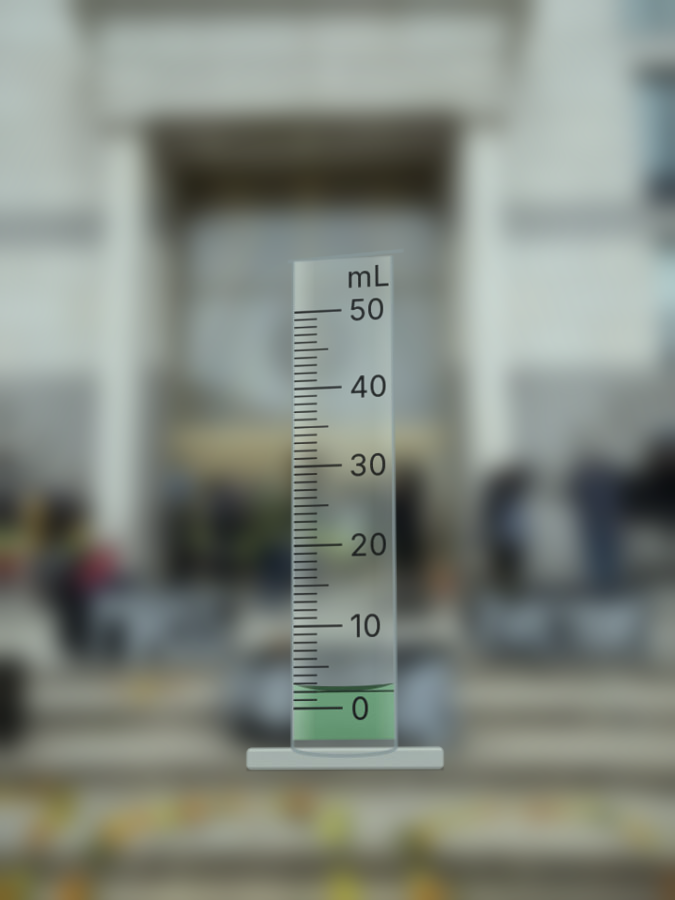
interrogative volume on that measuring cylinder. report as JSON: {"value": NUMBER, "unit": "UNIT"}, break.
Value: {"value": 2, "unit": "mL"}
